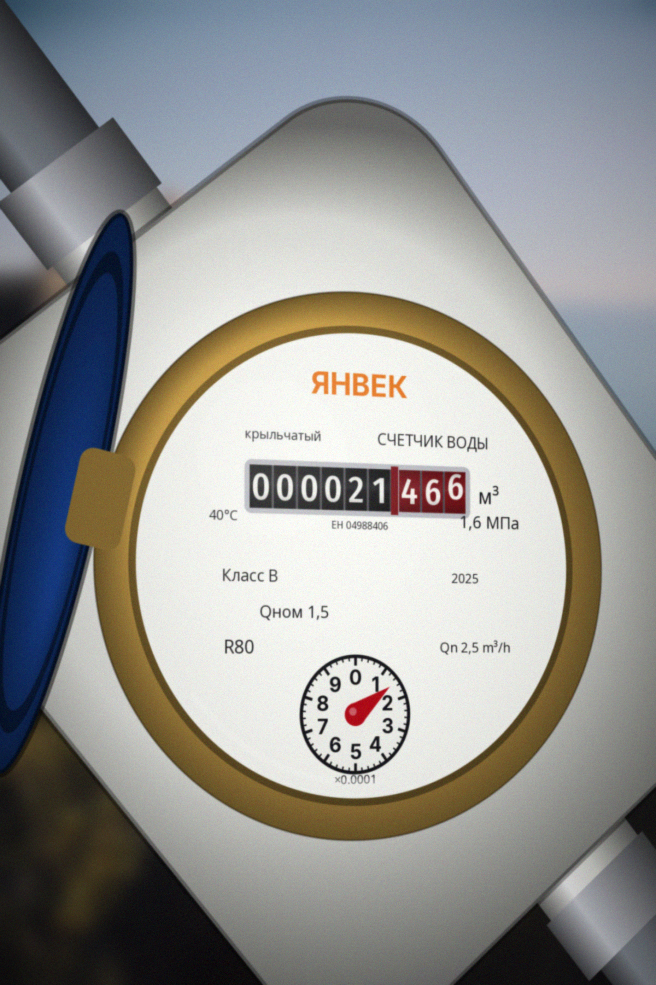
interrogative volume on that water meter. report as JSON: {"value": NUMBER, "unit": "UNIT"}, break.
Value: {"value": 21.4661, "unit": "m³"}
